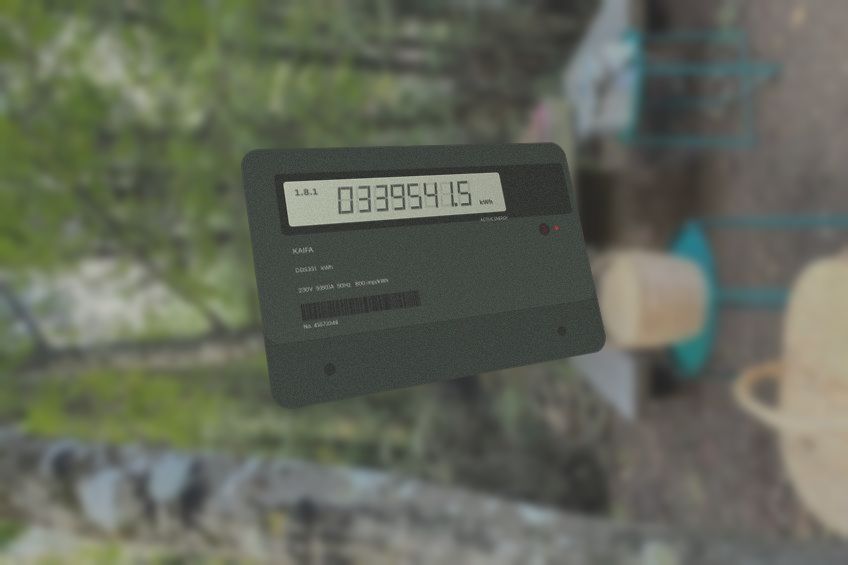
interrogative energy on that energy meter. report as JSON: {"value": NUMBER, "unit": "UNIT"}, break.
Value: {"value": 339541.5, "unit": "kWh"}
